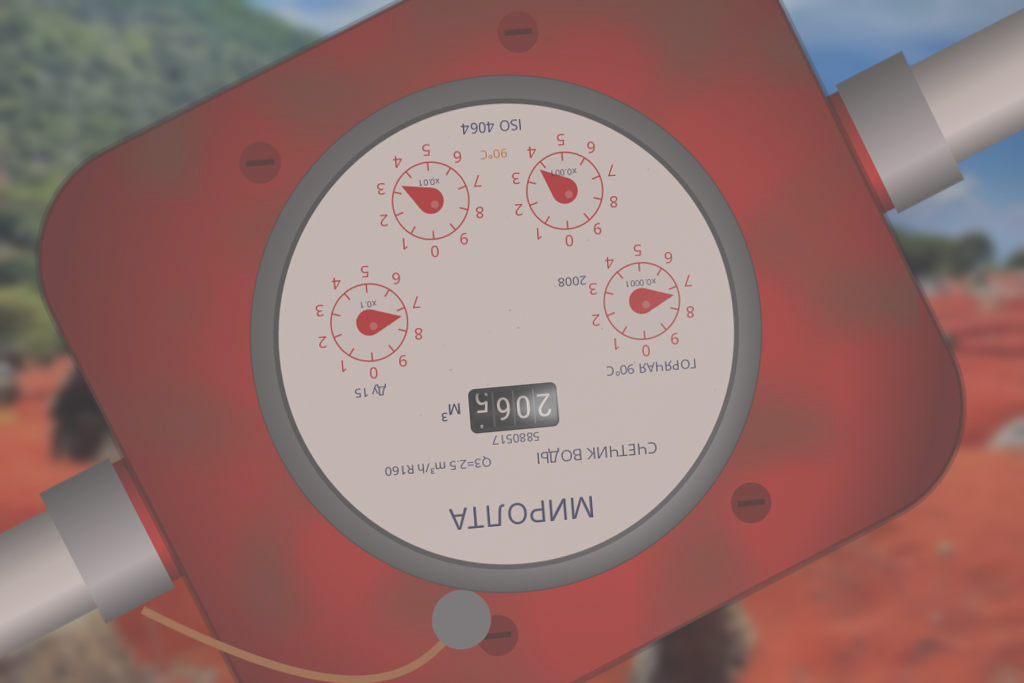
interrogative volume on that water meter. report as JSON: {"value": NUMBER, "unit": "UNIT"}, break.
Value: {"value": 2064.7337, "unit": "m³"}
